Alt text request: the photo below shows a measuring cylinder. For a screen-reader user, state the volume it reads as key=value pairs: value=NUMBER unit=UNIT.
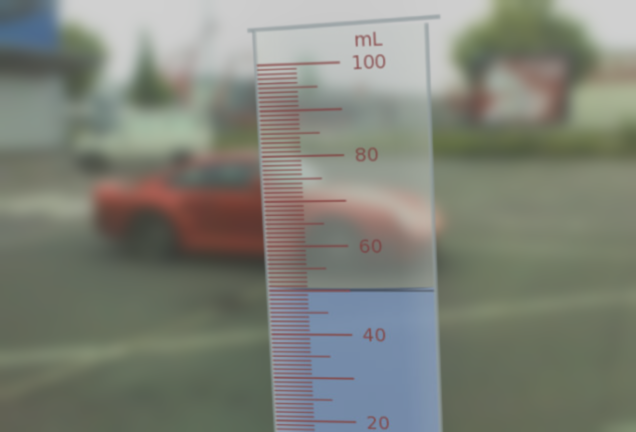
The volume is value=50 unit=mL
